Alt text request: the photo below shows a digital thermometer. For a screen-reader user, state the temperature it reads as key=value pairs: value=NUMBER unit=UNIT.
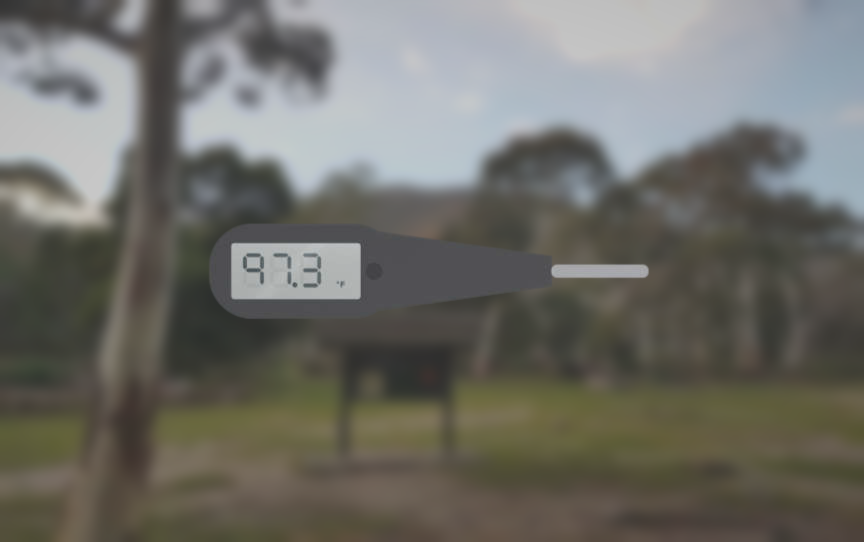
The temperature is value=97.3 unit=°F
